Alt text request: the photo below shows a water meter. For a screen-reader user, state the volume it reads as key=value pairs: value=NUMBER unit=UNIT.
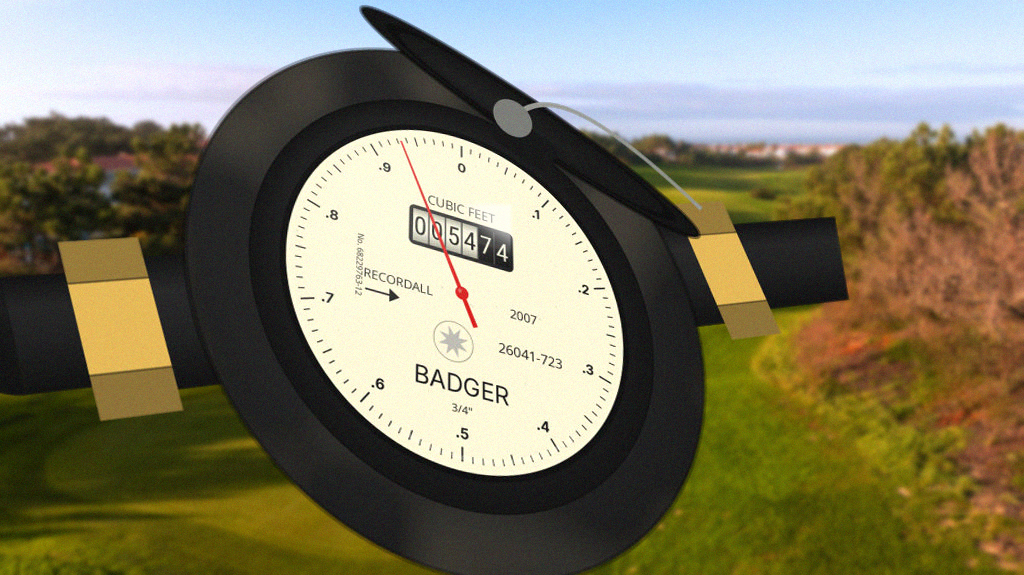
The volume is value=5473.93 unit=ft³
